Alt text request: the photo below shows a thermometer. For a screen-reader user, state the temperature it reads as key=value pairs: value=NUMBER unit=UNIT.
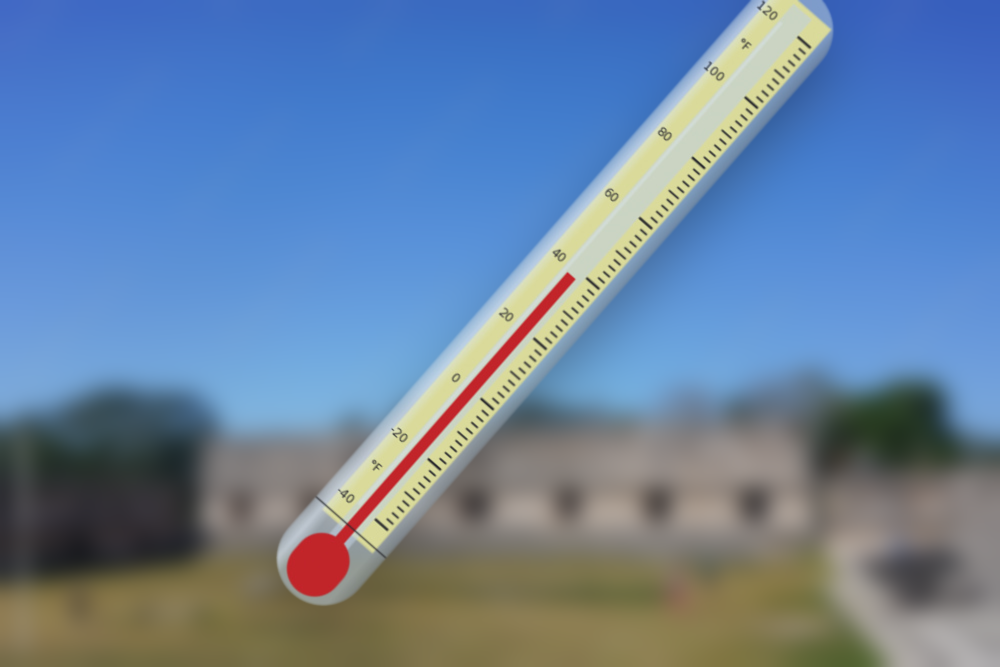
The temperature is value=38 unit=°F
